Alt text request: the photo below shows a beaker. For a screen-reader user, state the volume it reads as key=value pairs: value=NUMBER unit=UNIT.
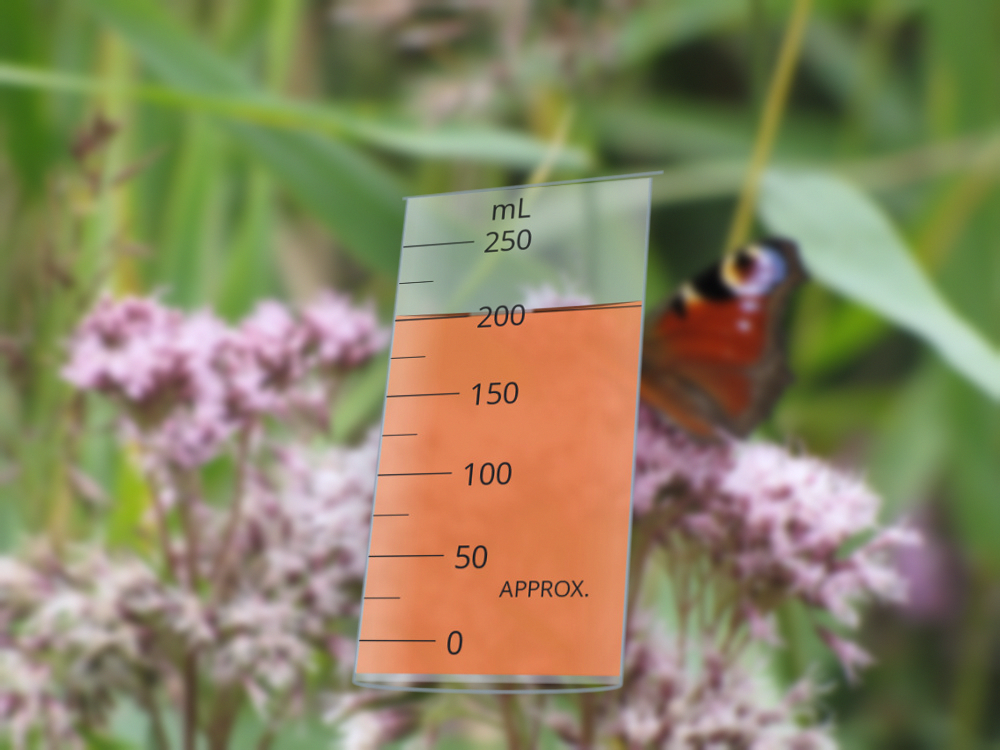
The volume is value=200 unit=mL
